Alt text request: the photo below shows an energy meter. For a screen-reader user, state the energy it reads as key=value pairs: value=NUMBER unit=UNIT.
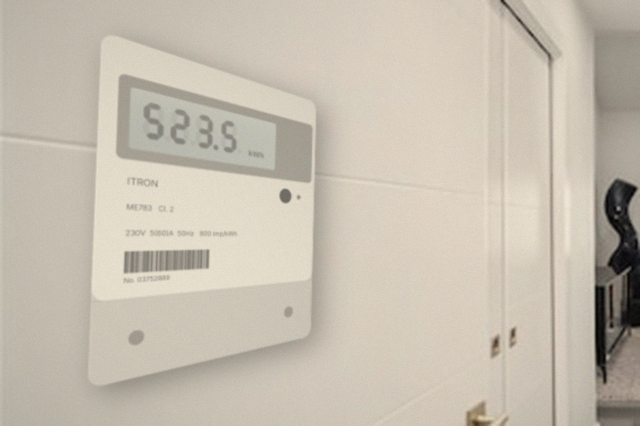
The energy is value=523.5 unit=kWh
